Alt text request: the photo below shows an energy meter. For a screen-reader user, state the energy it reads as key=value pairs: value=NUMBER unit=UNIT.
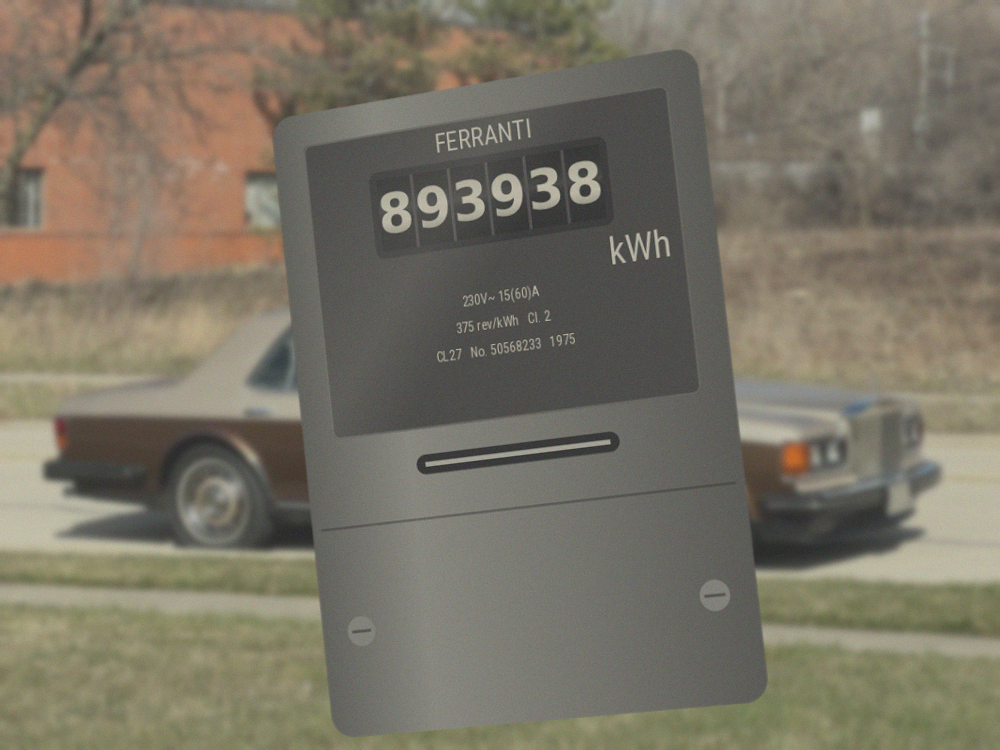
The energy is value=893938 unit=kWh
